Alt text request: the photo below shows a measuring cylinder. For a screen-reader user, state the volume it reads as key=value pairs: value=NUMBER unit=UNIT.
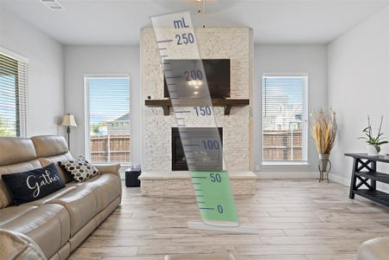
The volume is value=60 unit=mL
